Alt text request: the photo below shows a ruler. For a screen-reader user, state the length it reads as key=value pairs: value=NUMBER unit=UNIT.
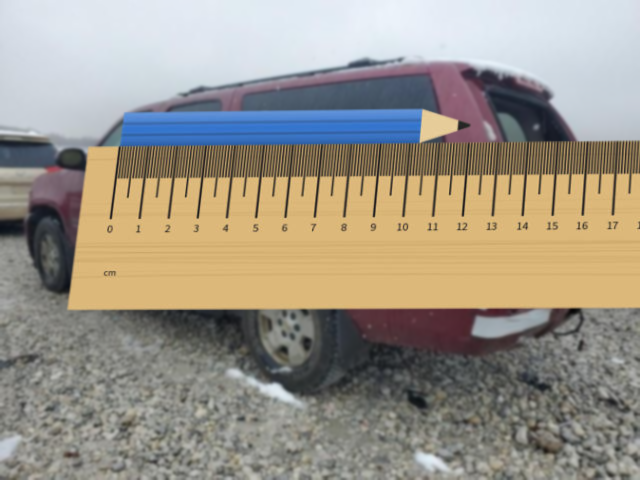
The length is value=12 unit=cm
